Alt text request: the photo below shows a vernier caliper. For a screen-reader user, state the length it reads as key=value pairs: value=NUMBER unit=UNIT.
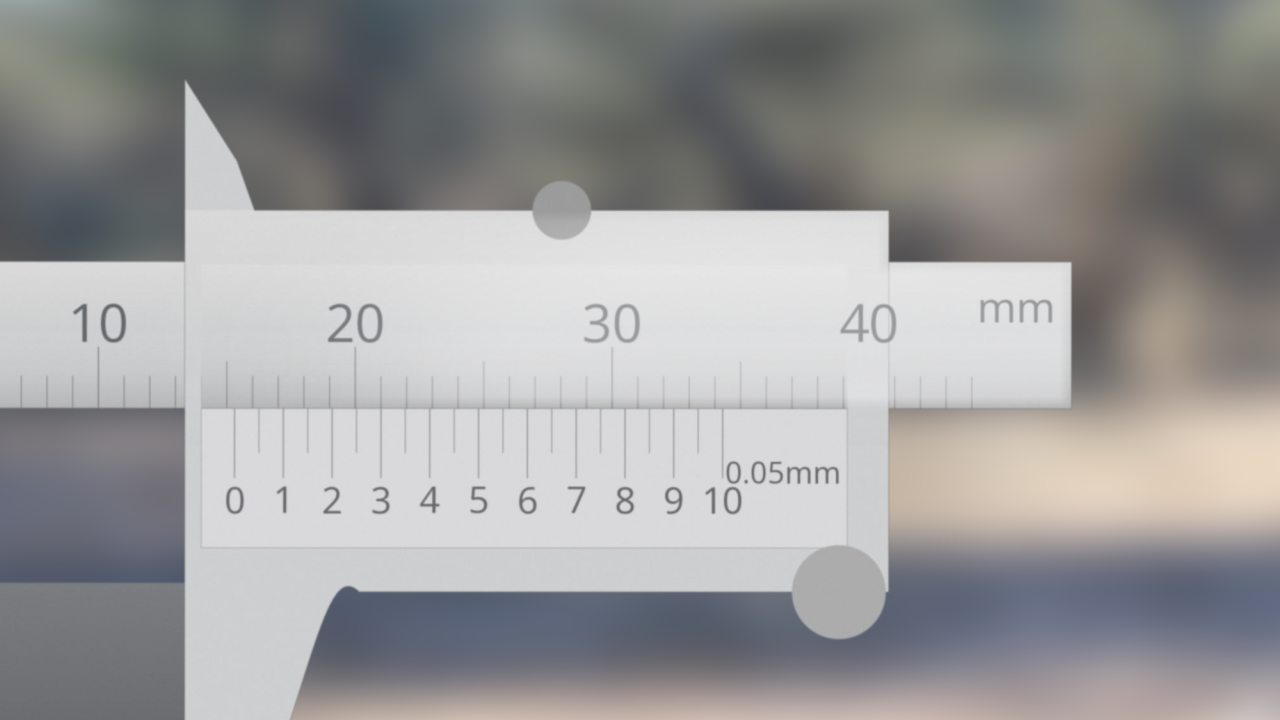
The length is value=15.3 unit=mm
